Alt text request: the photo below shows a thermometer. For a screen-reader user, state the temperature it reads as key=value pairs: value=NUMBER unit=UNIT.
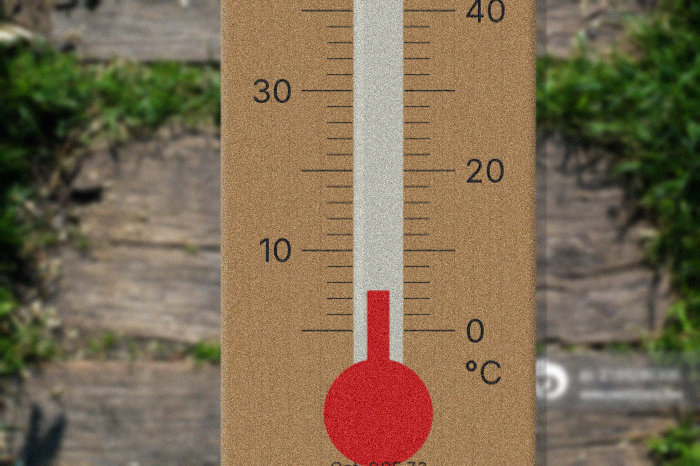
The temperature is value=5 unit=°C
